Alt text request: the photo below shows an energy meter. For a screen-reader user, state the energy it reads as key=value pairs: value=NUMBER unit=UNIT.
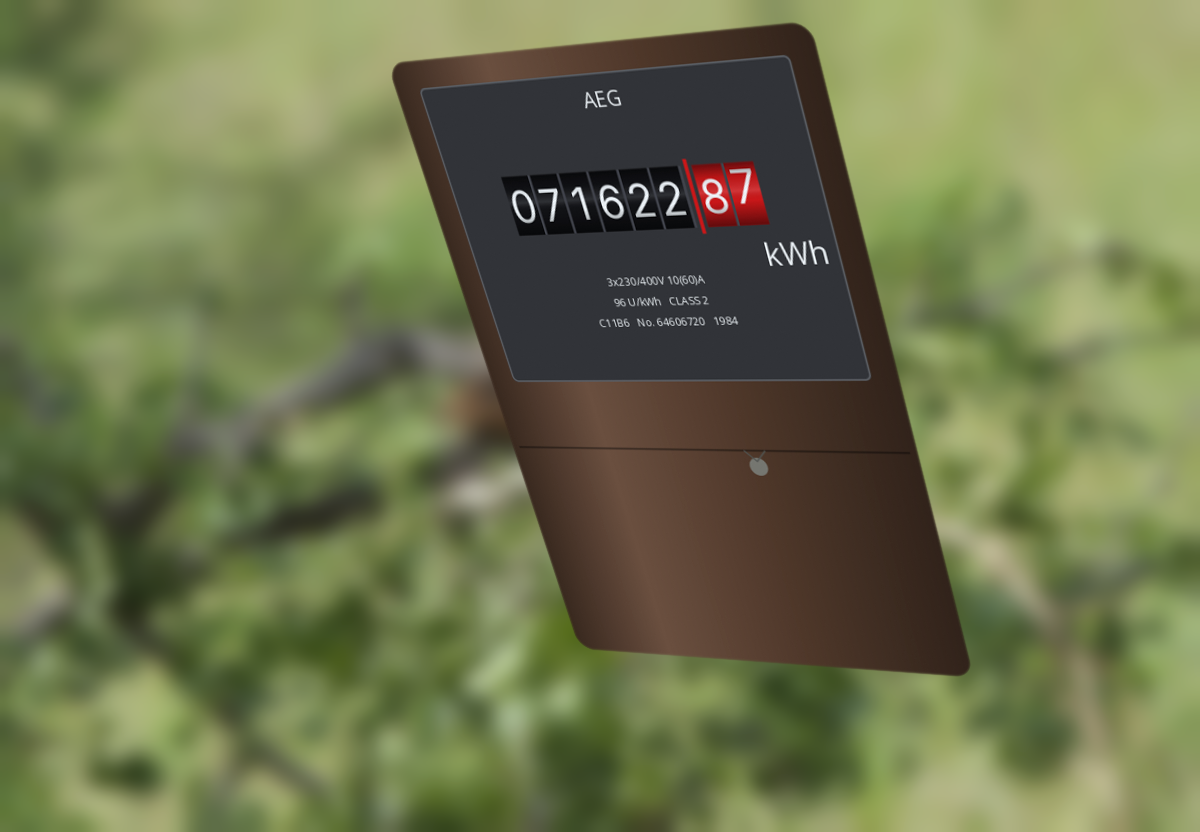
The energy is value=71622.87 unit=kWh
